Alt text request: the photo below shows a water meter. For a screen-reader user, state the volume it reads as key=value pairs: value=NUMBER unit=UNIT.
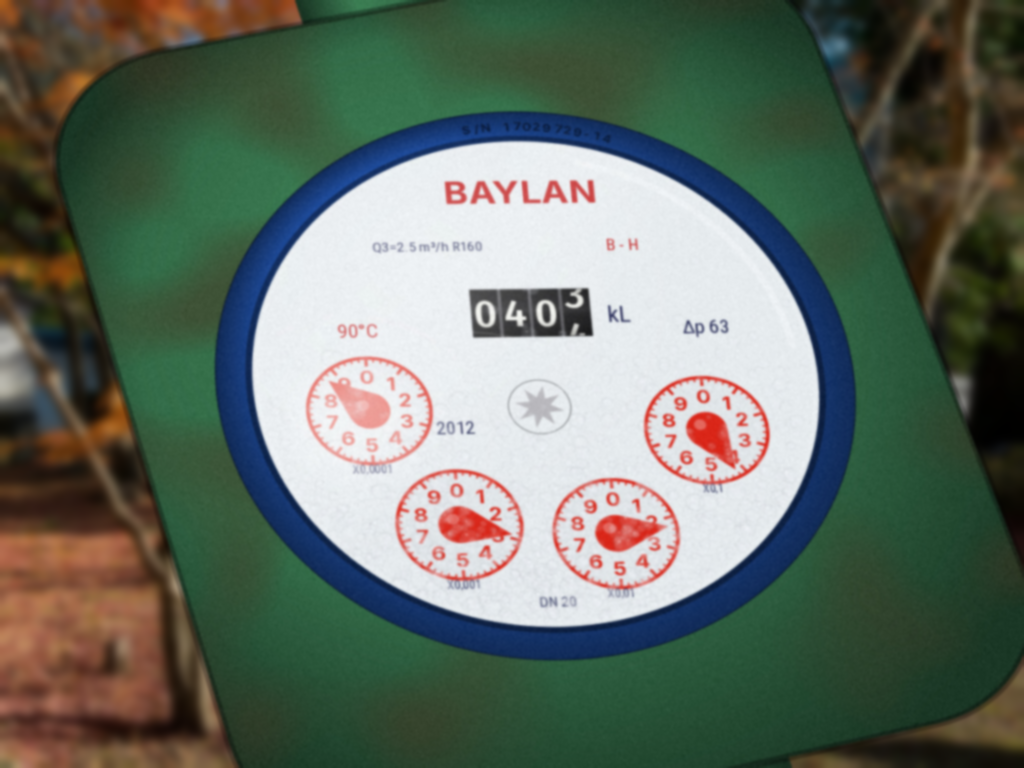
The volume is value=403.4228 unit=kL
